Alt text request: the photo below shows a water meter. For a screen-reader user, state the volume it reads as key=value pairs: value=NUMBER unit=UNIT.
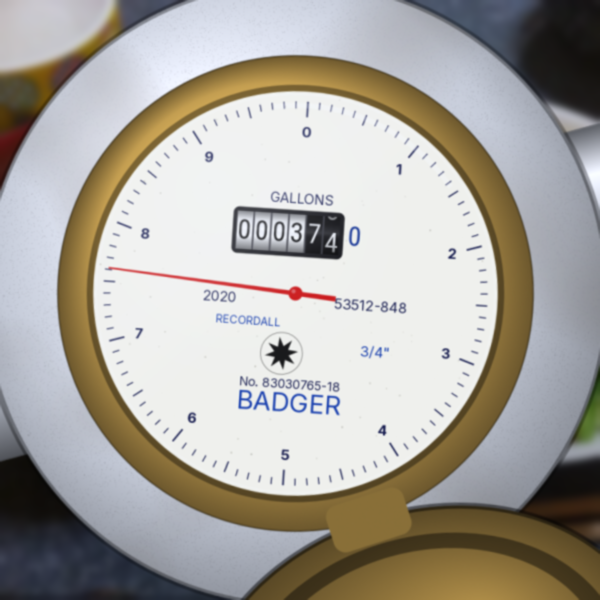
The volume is value=3737.6 unit=gal
